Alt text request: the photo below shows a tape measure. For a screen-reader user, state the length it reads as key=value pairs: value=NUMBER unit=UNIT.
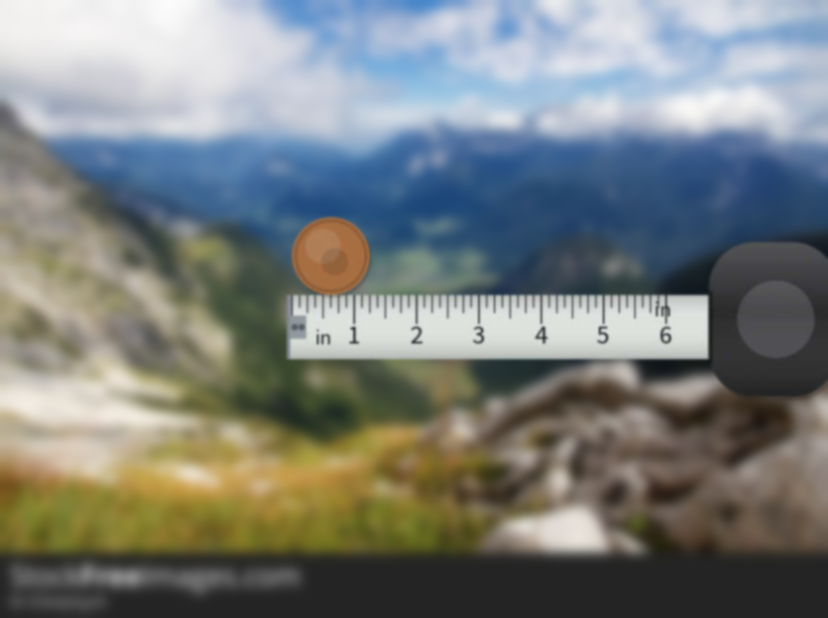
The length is value=1.25 unit=in
